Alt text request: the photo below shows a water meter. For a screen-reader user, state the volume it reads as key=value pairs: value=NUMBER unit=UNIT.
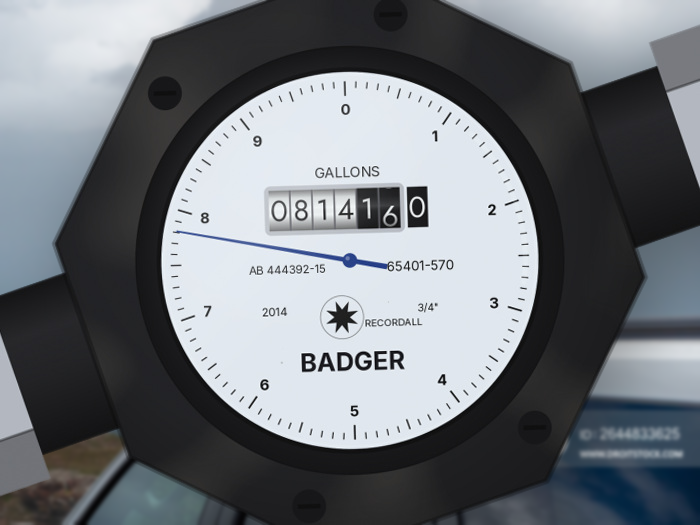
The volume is value=814157.8 unit=gal
